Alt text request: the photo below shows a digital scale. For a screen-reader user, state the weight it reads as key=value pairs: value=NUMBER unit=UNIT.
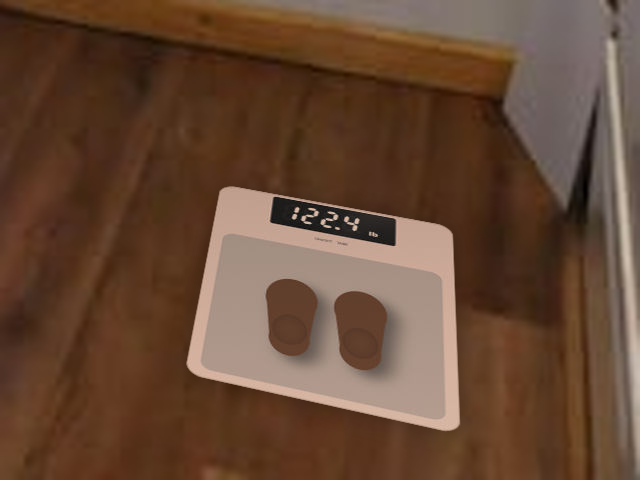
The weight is value=122.4 unit=lb
